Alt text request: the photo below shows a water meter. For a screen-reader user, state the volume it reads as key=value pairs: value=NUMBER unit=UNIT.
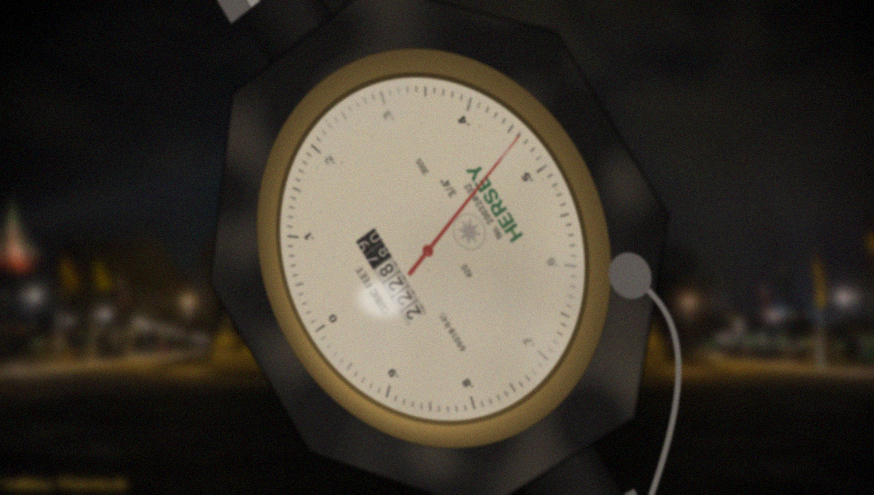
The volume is value=222879.46 unit=ft³
